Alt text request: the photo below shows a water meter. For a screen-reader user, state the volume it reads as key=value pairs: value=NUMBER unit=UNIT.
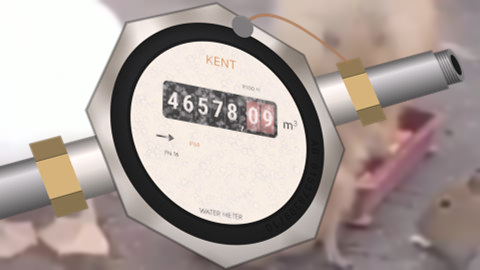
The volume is value=46578.09 unit=m³
